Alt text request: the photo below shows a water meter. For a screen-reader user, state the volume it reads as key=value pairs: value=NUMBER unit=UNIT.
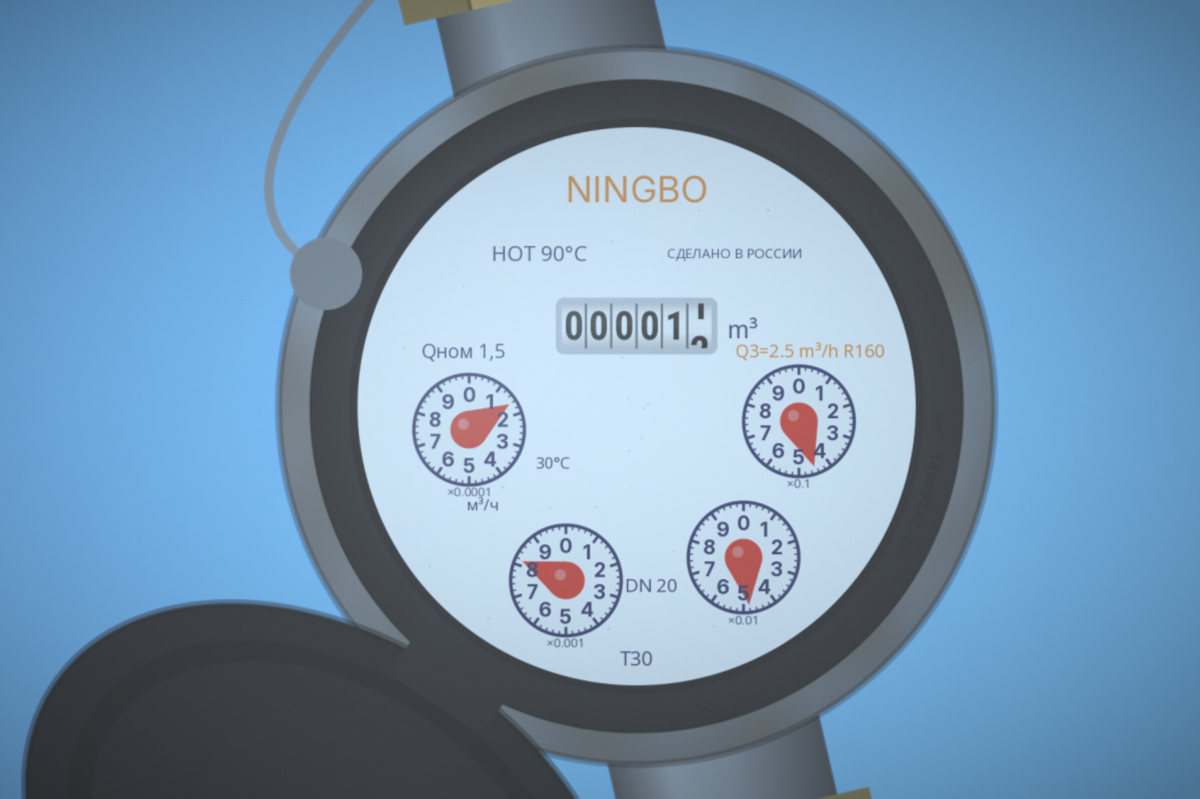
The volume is value=11.4481 unit=m³
